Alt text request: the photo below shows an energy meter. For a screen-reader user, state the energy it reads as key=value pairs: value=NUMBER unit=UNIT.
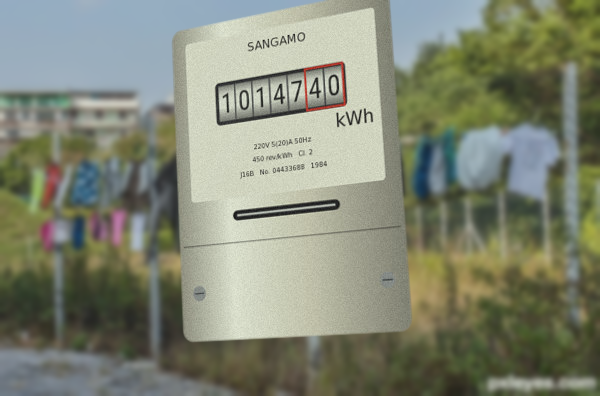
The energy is value=10147.40 unit=kWh
